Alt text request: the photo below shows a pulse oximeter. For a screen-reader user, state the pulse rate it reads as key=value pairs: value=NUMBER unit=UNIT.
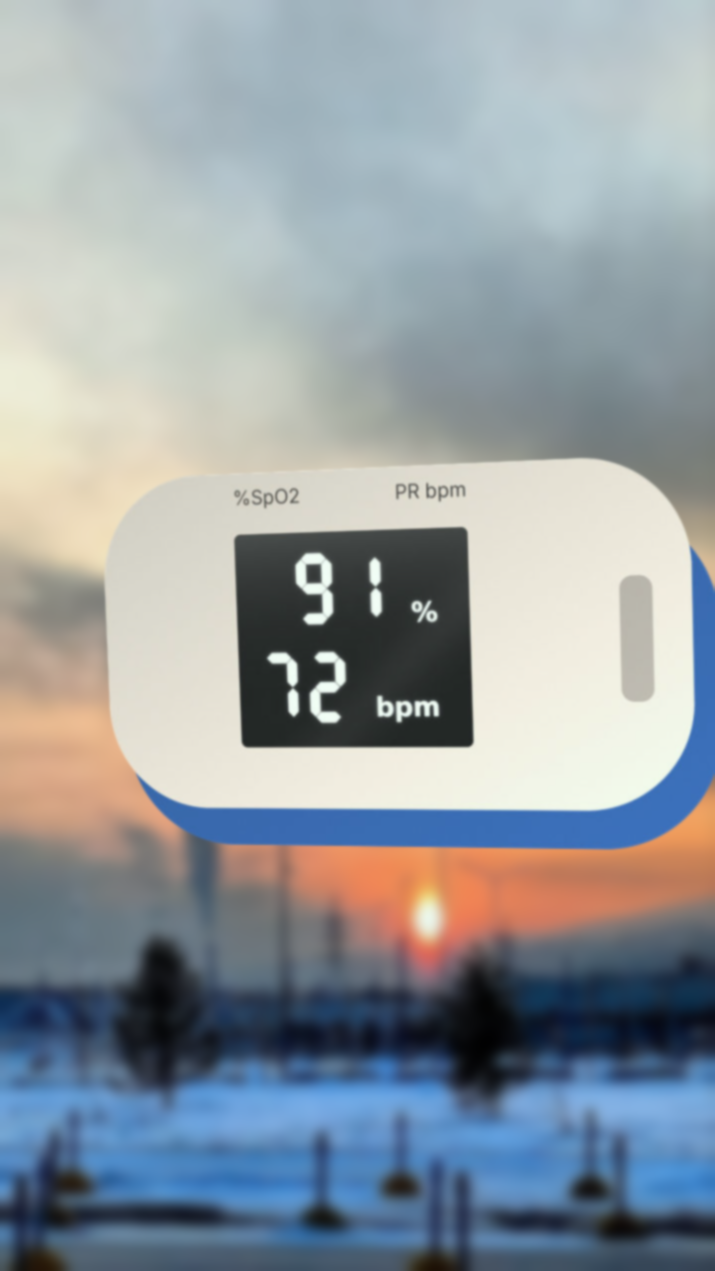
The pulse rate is value=72 unit=bpm
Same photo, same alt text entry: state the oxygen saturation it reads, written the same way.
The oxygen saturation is value=91 unit=%
